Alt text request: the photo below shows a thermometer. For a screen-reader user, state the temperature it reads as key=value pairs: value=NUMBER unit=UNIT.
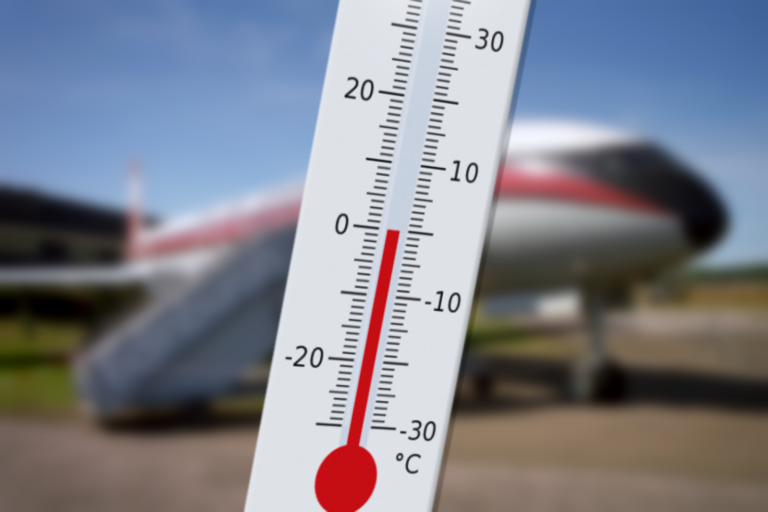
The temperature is value=0 unit=°C
